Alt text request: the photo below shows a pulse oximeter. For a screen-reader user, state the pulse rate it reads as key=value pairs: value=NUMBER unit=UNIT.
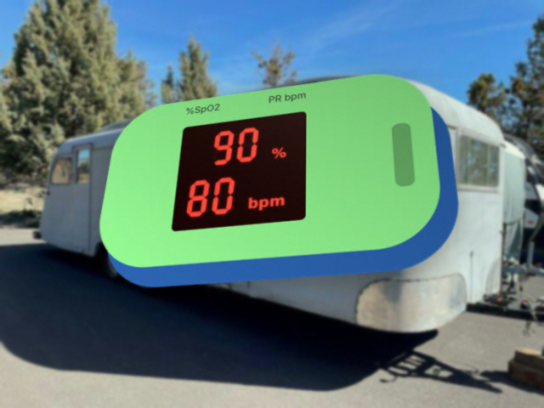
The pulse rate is value=80 unit=bpm
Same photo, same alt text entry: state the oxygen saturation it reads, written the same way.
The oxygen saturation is value=90 unit=%
